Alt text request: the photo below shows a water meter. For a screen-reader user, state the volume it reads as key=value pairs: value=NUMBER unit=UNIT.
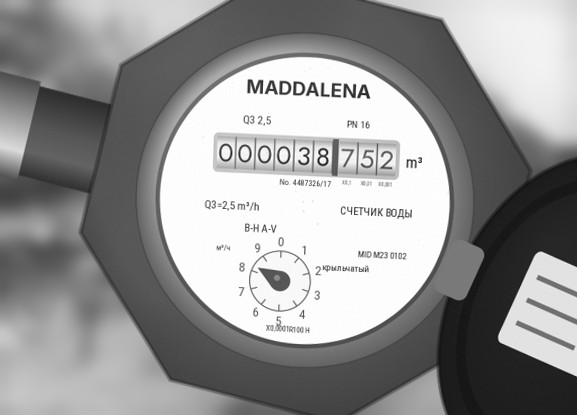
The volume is value=38.7528 unit=m³
